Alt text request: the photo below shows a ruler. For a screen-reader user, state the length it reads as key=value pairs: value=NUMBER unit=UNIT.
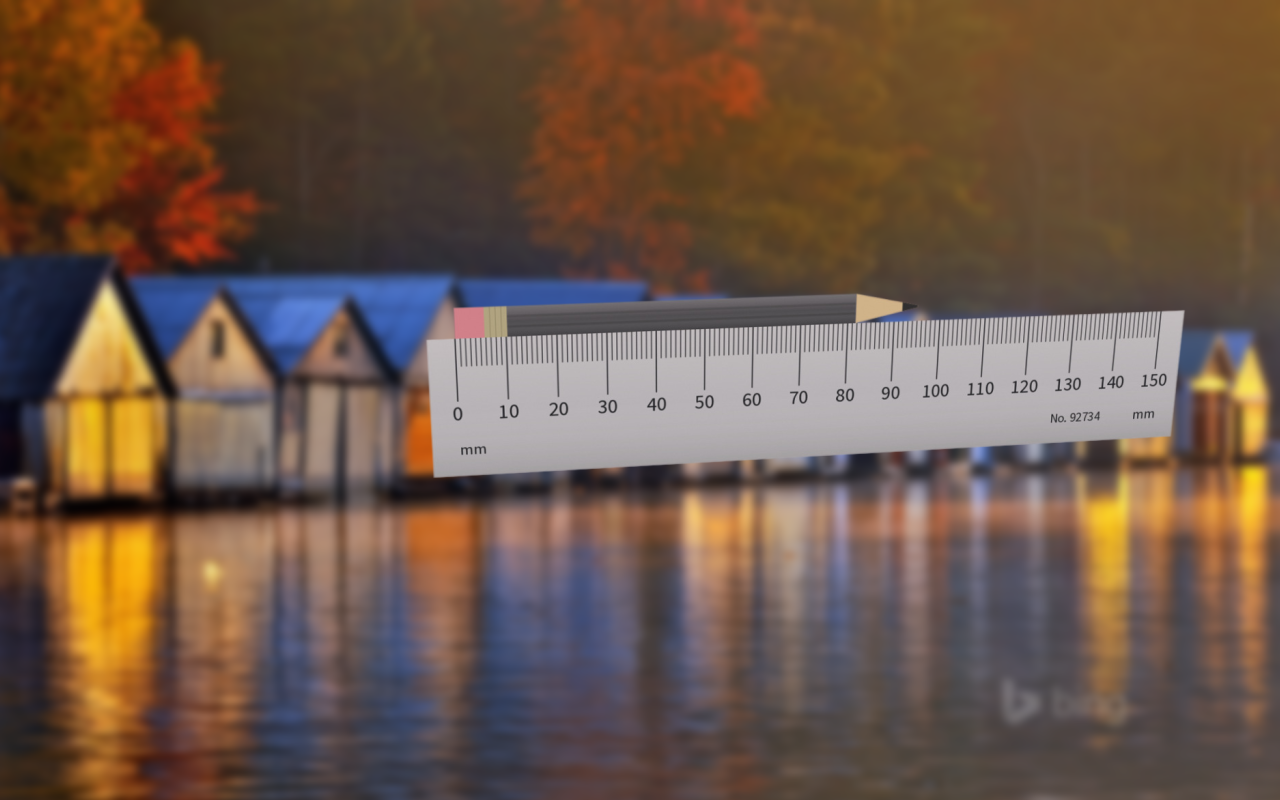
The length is value=95 unit=mm
